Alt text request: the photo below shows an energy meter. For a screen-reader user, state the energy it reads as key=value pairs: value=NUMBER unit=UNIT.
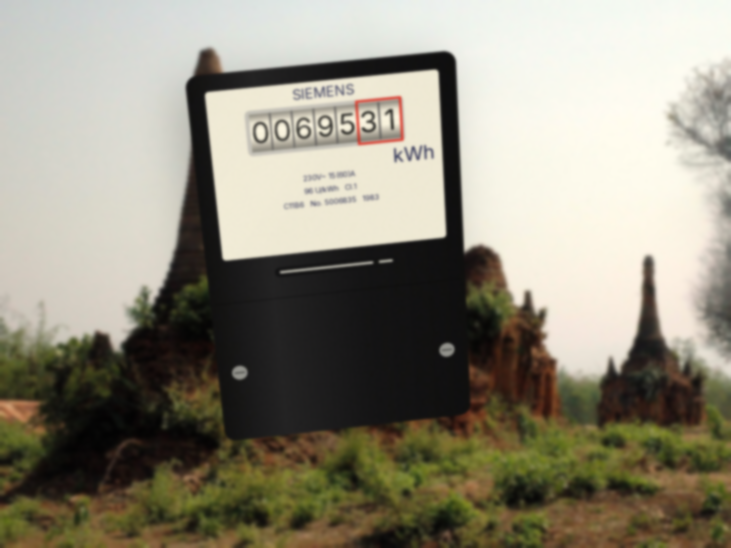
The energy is value=695.31 unit=kWh
